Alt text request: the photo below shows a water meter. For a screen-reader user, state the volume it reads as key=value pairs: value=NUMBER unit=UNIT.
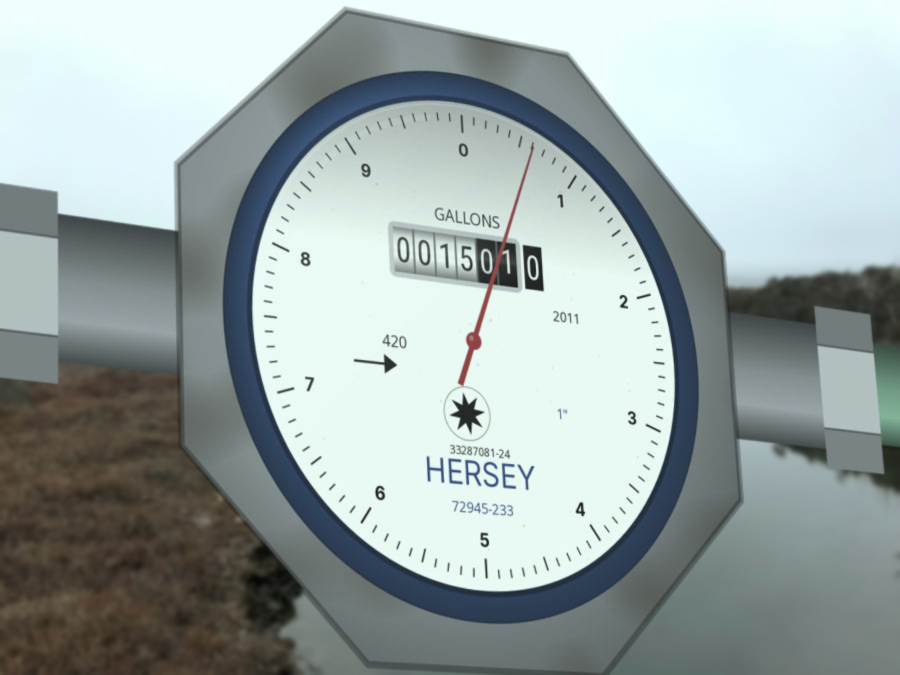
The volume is value=15010.6 unit=gal
